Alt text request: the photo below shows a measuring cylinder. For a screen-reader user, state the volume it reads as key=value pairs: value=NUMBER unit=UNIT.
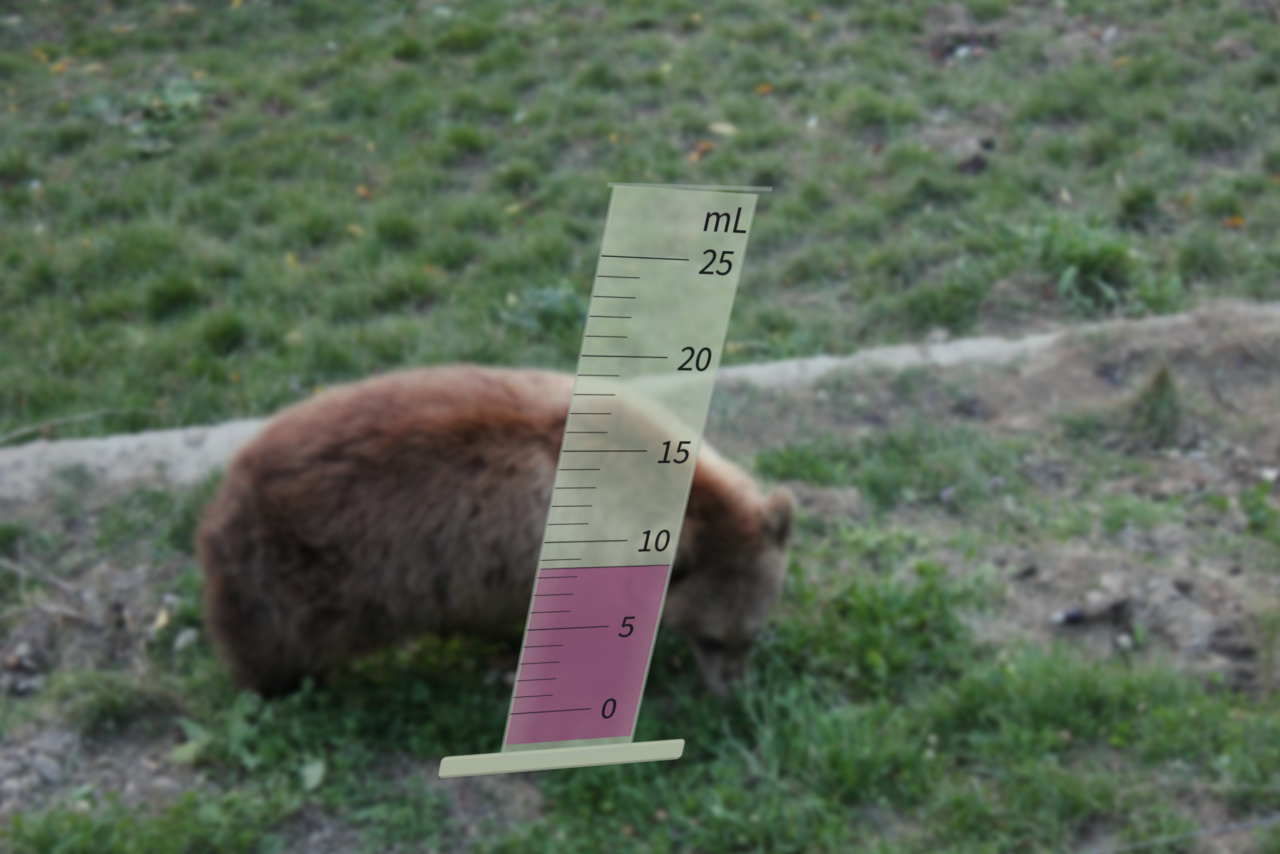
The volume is value=8.5 unit=mL
